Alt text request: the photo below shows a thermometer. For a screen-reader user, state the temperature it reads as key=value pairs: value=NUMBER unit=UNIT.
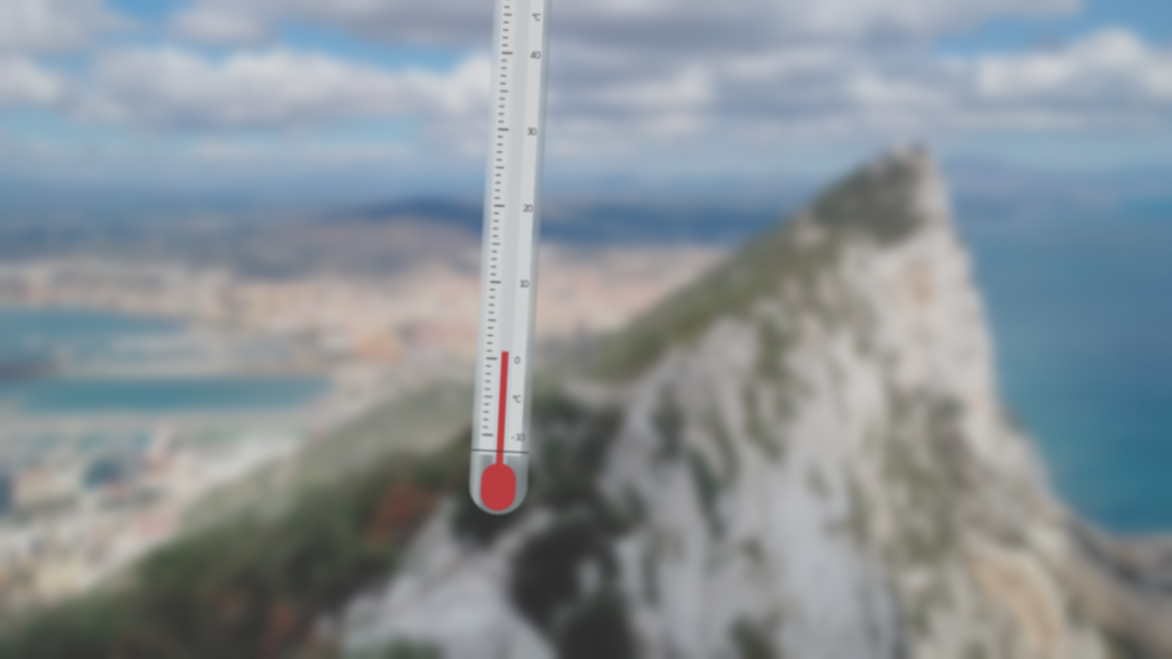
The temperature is value=1 unit=°C
